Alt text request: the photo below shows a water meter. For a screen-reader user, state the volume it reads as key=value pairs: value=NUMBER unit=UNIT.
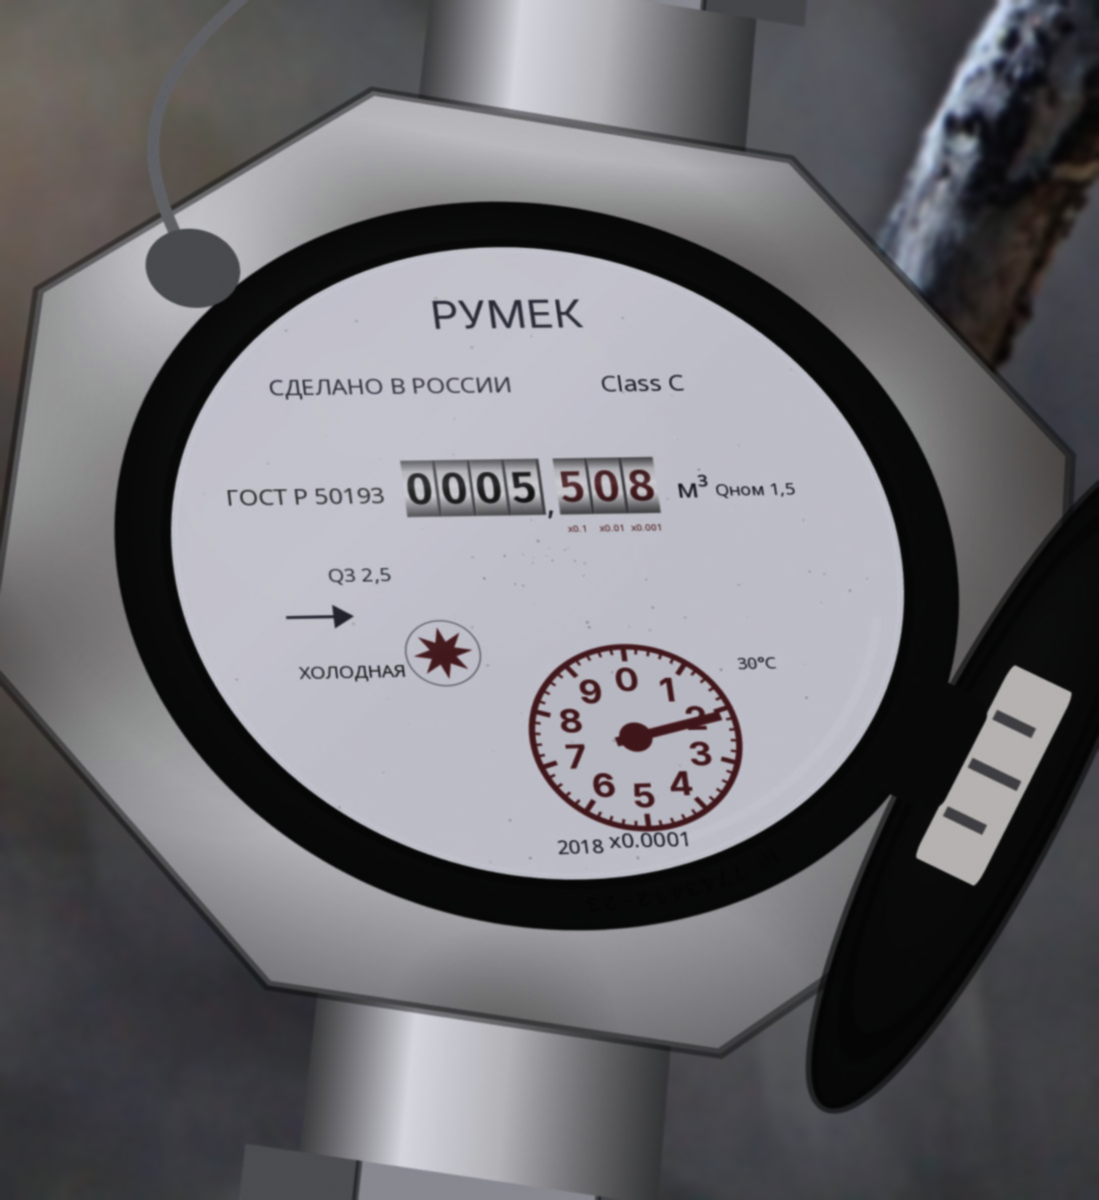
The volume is value=5.5082 unit=m³
